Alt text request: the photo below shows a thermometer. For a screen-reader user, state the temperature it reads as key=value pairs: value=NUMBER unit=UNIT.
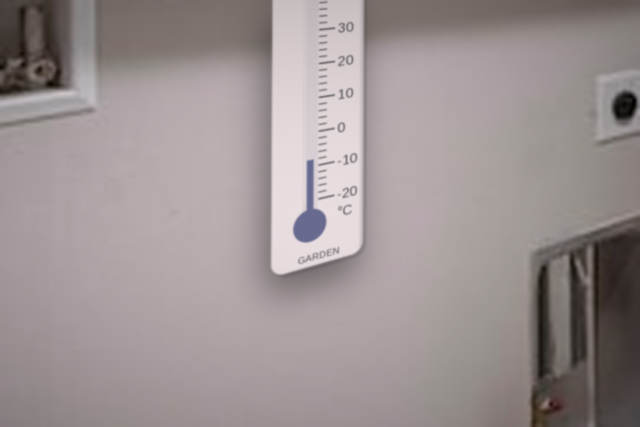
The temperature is value=-8 unit=°C
